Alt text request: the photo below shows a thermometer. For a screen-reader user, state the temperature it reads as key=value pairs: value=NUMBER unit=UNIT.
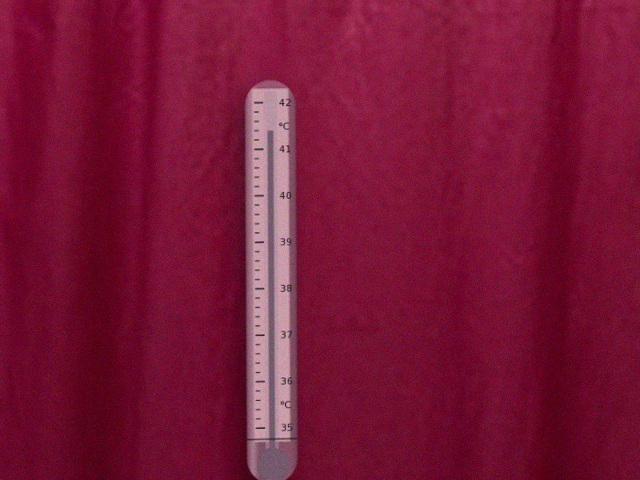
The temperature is value=41.4 unit=°C
